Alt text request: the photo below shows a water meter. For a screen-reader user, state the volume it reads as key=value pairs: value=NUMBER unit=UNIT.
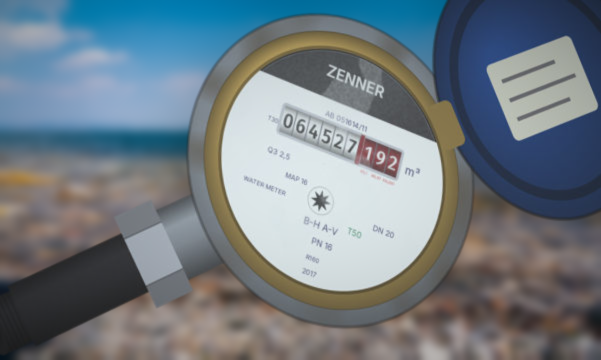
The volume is value=64527.192 unit=m³
